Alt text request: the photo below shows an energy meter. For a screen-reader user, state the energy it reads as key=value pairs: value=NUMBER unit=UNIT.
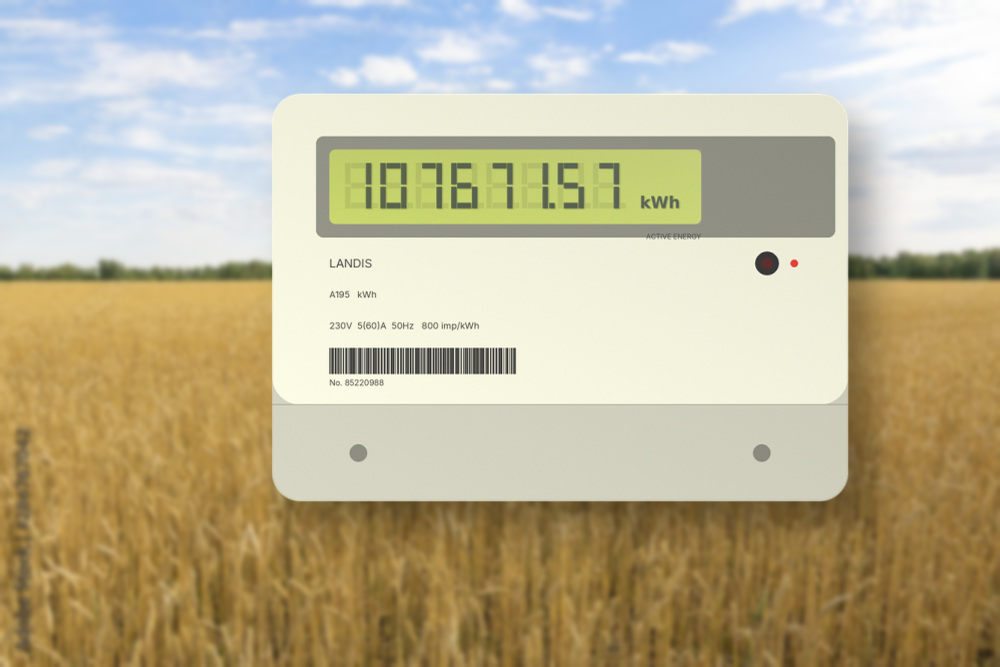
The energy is value=107671.57 unit=kWh
